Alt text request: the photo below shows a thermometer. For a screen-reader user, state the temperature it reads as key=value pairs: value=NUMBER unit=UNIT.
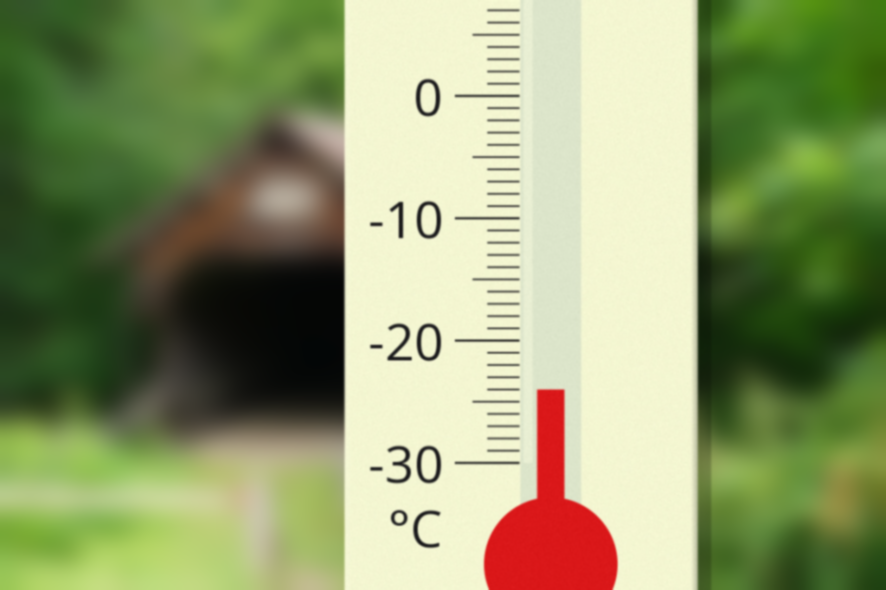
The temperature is value=-24 unit=°C
